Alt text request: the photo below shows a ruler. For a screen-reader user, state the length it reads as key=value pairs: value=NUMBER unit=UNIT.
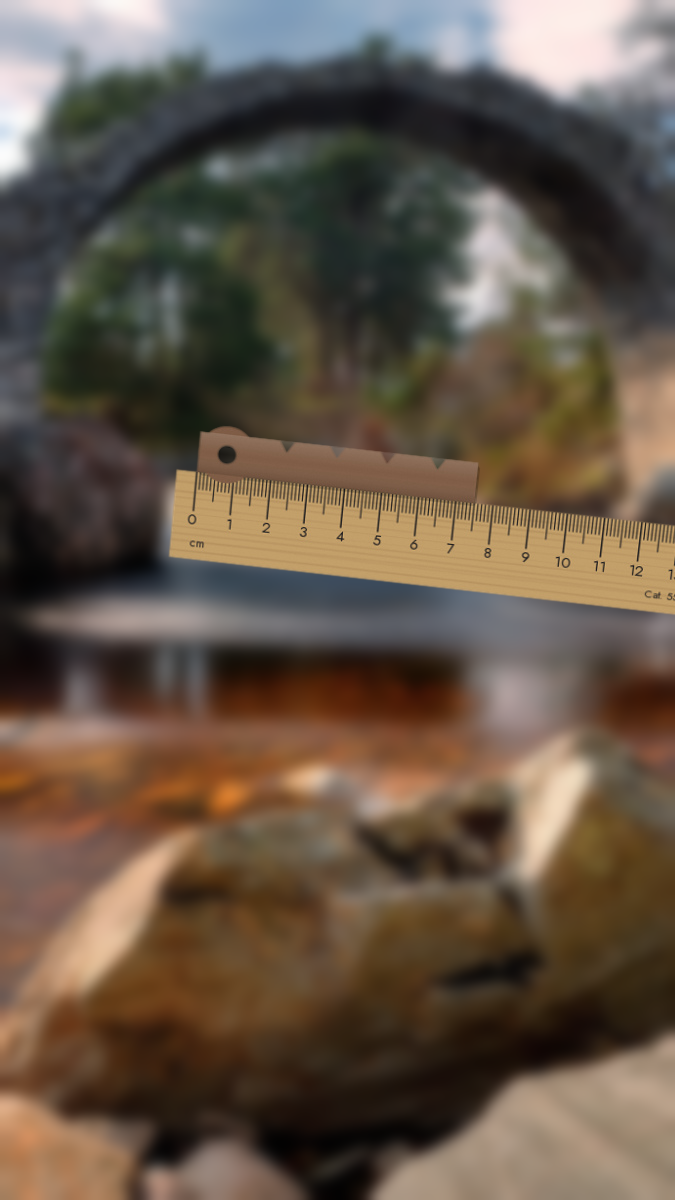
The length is value=7.5 unit=cm
